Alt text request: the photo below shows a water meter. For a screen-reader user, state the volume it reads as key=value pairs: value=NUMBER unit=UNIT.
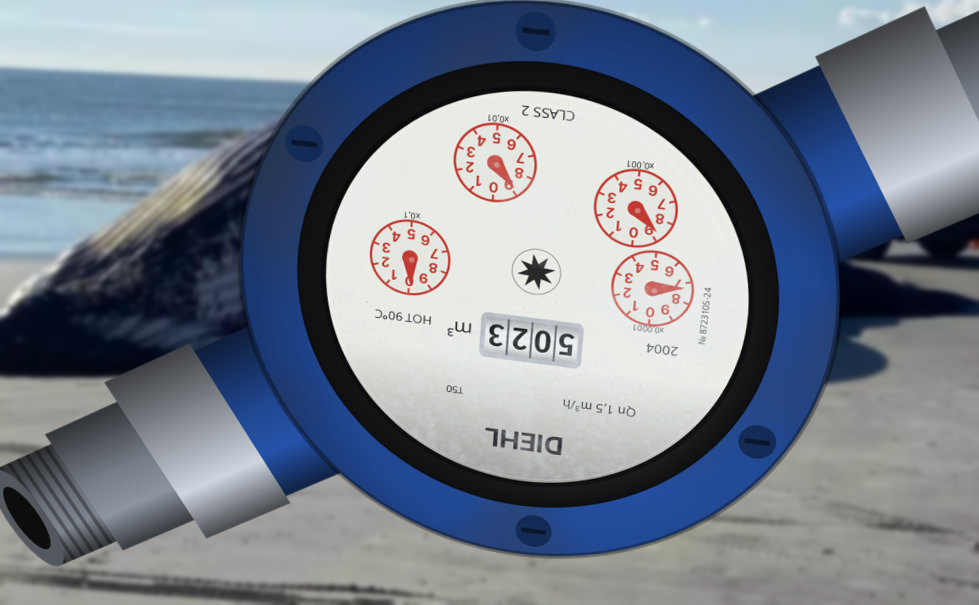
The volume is value=5022.9887 unit=m³
